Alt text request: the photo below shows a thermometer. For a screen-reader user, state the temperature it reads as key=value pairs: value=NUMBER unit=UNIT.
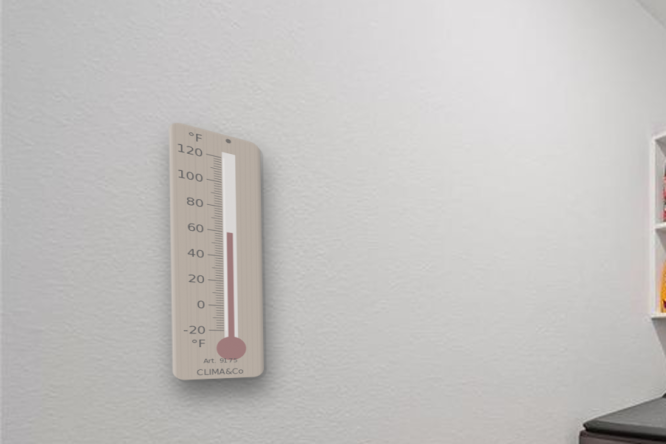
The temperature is value=60 unit=°F
